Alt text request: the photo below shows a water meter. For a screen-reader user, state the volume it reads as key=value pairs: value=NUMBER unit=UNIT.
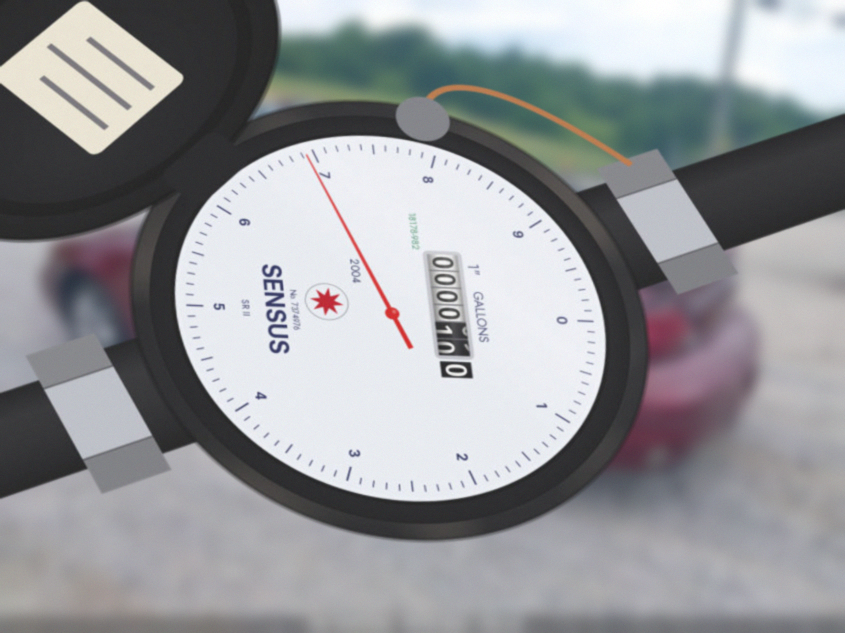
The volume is value=96.9 unit=gal
